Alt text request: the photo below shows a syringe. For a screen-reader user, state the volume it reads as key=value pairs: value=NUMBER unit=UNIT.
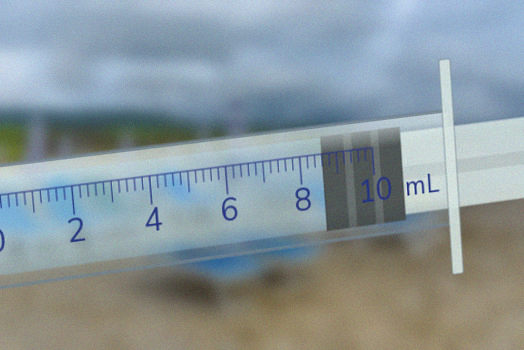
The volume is value=8.6 unit=mL
